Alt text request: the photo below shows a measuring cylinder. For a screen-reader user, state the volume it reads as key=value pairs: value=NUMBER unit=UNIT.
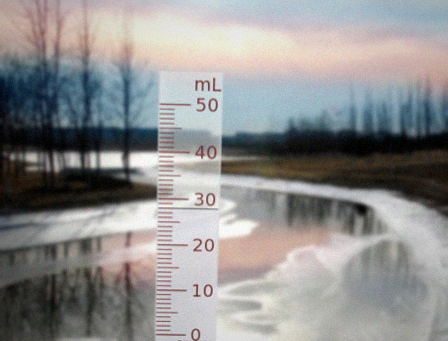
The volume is value=28 unit=mL
